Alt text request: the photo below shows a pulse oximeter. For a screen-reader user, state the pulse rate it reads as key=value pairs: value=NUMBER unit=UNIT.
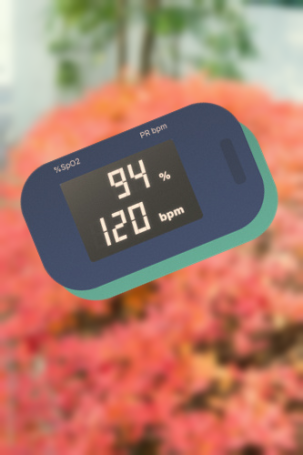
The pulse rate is value=120 unit=bpm
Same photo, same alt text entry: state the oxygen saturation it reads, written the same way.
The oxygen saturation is value=94 unit=%
